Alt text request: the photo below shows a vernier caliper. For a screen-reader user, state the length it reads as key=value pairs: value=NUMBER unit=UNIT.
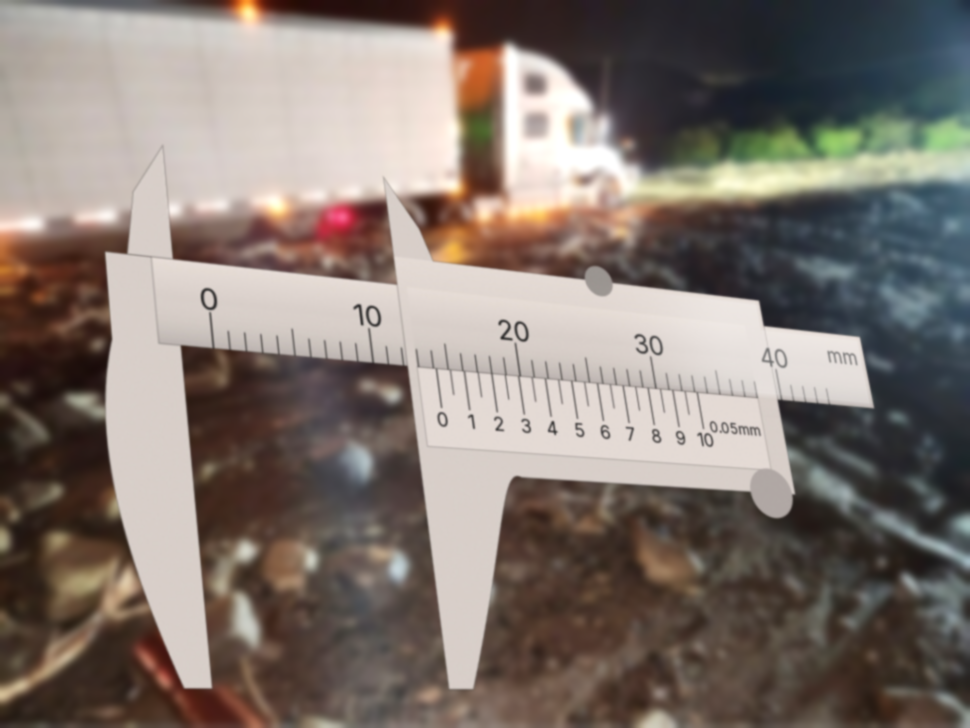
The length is value=14.2 unit=mm
